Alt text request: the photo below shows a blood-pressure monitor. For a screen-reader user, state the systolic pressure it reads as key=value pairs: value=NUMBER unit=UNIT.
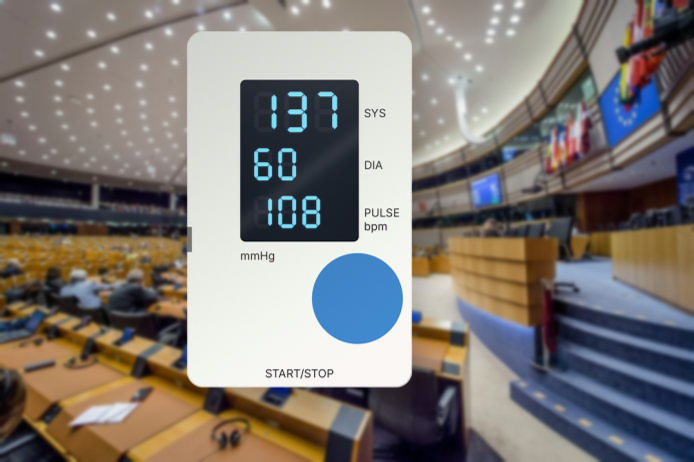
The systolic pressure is value=137 unit=mmHg
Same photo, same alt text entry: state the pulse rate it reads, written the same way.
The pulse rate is value=108 unit=bpm
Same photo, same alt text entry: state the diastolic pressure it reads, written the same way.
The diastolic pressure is value=60 unit=mmHg
